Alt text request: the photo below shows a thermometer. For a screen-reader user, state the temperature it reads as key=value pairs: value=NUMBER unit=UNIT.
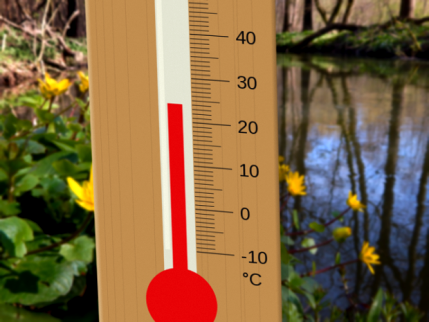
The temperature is value=24 unit=°C
